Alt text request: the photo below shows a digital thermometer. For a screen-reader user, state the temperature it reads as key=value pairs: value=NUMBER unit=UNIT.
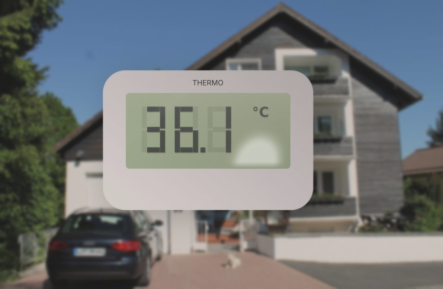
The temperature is value=36.1 unit=°C
